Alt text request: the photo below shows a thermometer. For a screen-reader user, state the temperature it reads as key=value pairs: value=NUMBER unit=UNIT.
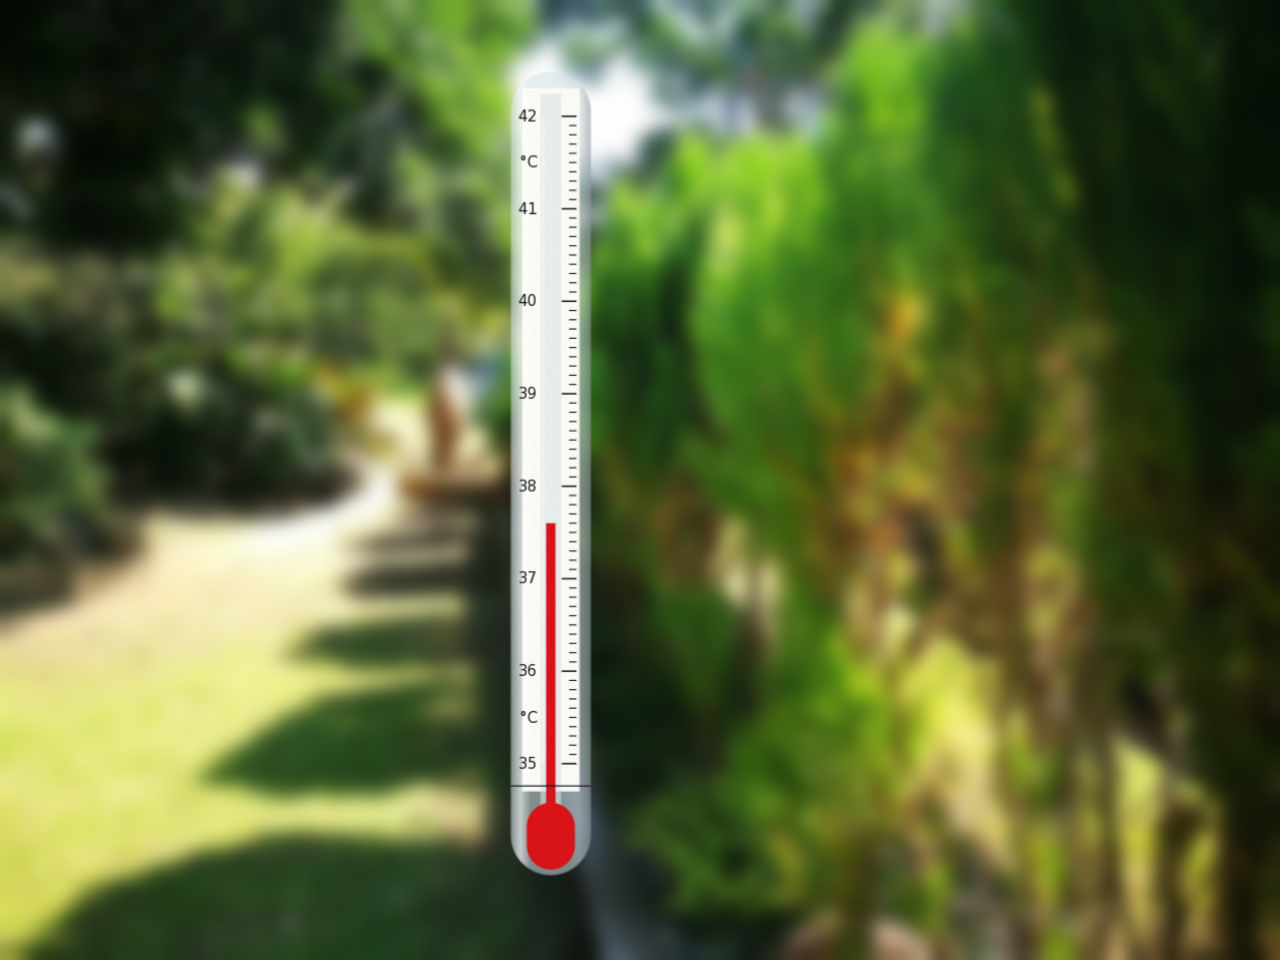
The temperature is value=37.6 unit=°C
